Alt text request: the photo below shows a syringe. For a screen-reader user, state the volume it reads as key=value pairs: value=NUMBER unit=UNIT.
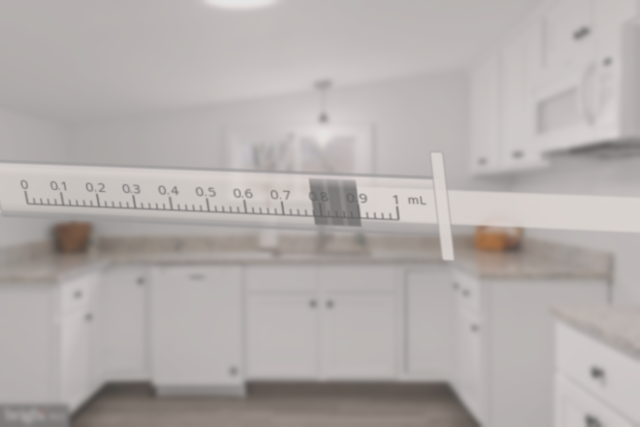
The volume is value=0.78 unit=mL
